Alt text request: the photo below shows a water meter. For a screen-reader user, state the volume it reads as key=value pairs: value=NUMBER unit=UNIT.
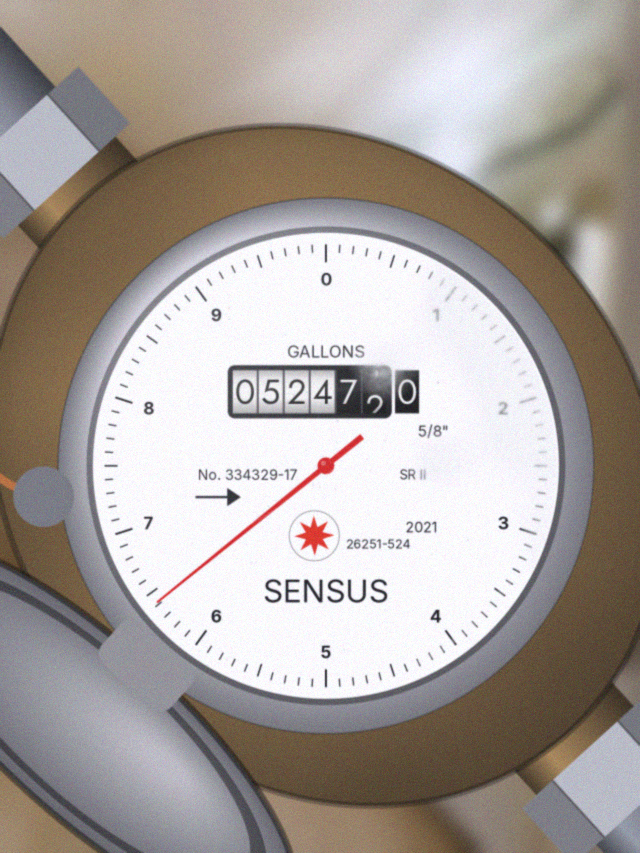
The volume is value=524716.4 unit=gal
